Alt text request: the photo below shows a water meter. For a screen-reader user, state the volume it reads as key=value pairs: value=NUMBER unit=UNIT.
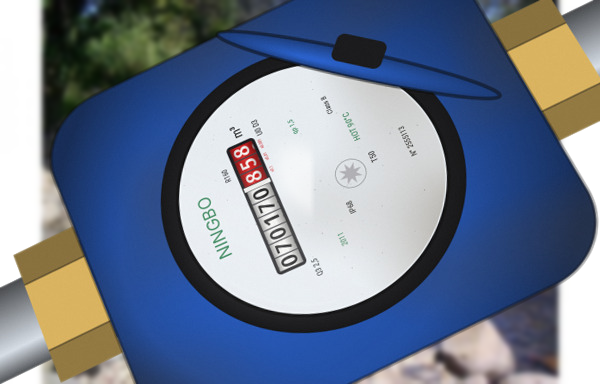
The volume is value=70170.858 unit=m³
